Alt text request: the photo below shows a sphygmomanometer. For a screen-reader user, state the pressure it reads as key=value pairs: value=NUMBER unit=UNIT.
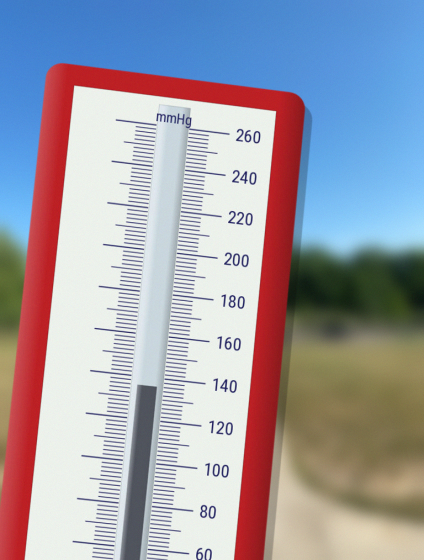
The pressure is value=136 unit=mmHg
